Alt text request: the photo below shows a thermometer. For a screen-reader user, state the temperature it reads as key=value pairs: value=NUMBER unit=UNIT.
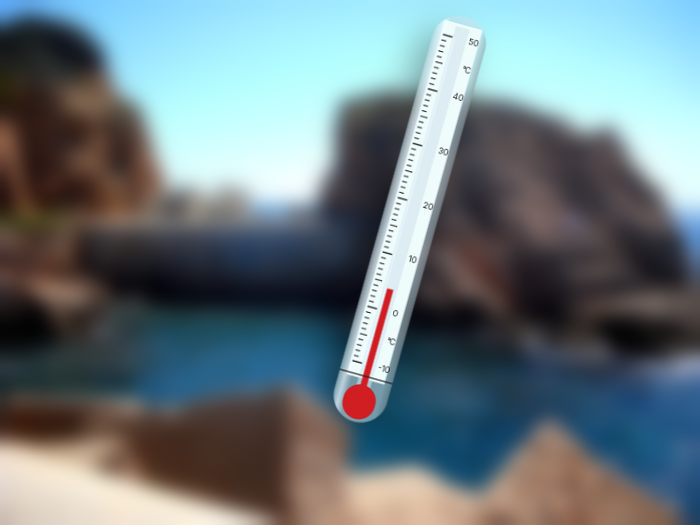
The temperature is value=4 unit=°C
